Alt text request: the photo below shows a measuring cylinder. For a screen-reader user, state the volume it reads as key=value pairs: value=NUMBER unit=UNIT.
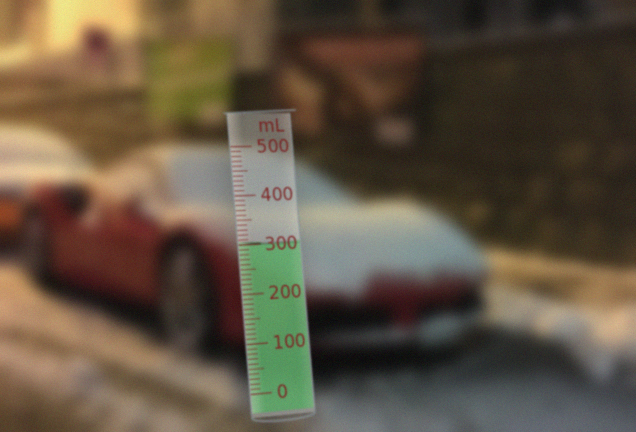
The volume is value=300 unit=mL
